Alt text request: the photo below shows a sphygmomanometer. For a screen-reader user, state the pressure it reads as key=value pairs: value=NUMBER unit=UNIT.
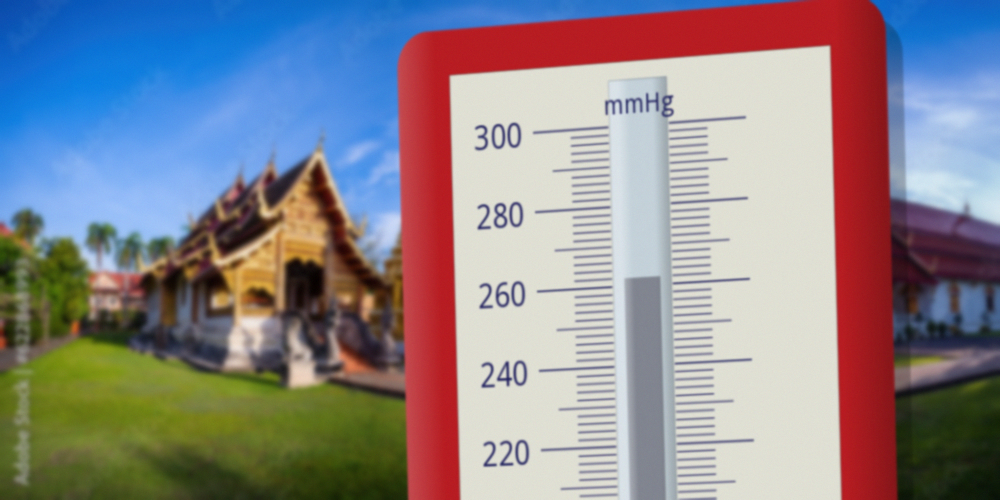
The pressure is value=262 unit=mmHg
